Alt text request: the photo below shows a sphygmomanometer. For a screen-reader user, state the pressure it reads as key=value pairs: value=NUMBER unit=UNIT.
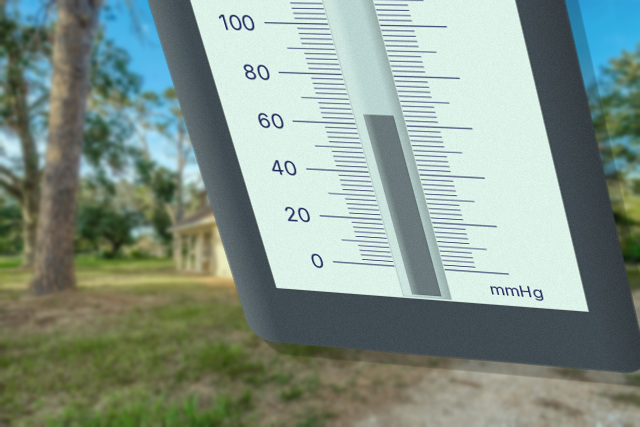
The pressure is value=64 unit=mmHg
